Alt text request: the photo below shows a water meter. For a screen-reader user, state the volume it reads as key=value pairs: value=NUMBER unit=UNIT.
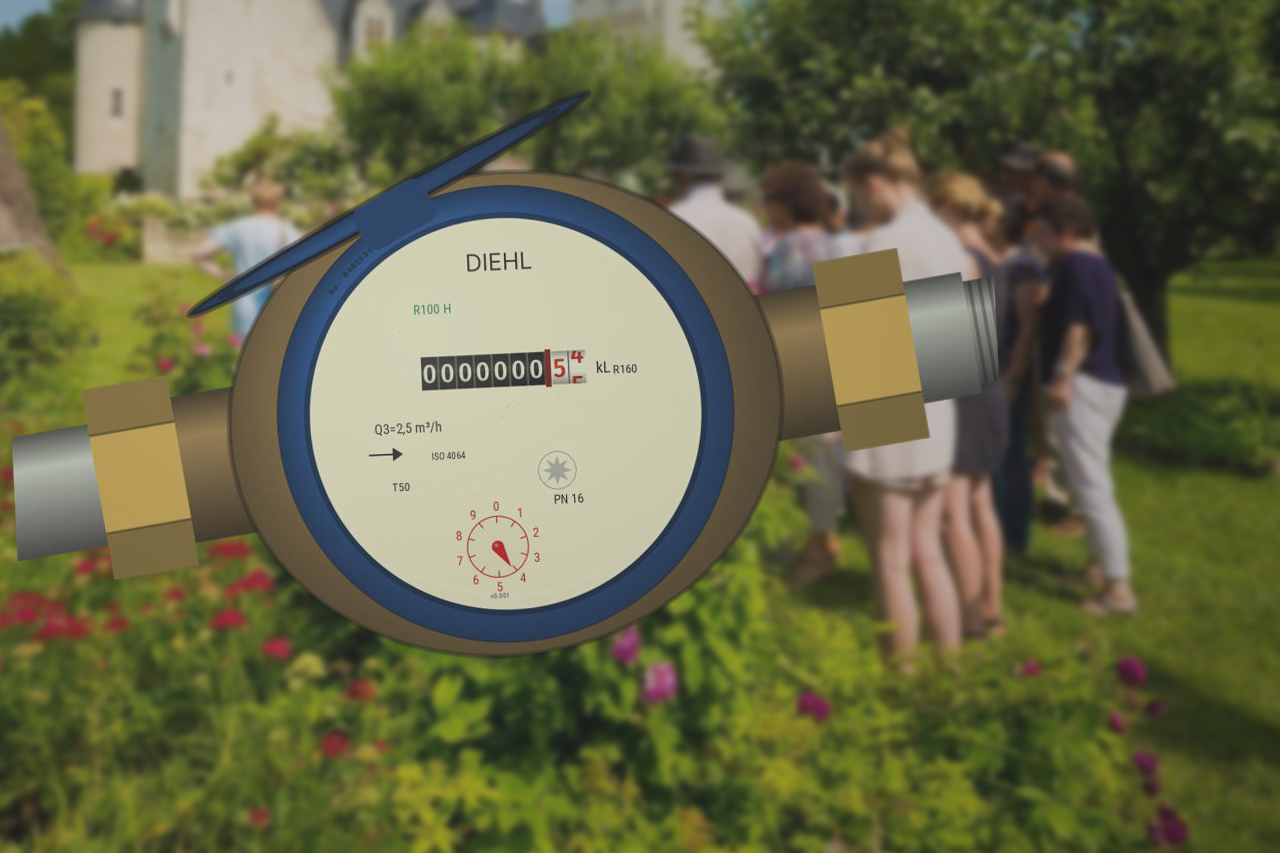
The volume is value=0.544 unit=kL
